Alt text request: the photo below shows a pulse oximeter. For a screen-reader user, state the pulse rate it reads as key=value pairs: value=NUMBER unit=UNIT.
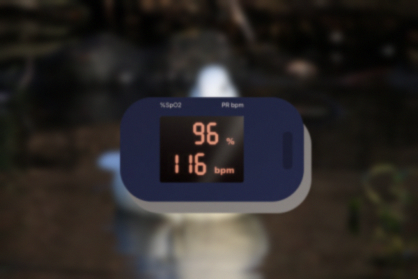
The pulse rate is value=116 unit=bpm
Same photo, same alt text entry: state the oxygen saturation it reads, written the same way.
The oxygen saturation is value=96 unit=%
